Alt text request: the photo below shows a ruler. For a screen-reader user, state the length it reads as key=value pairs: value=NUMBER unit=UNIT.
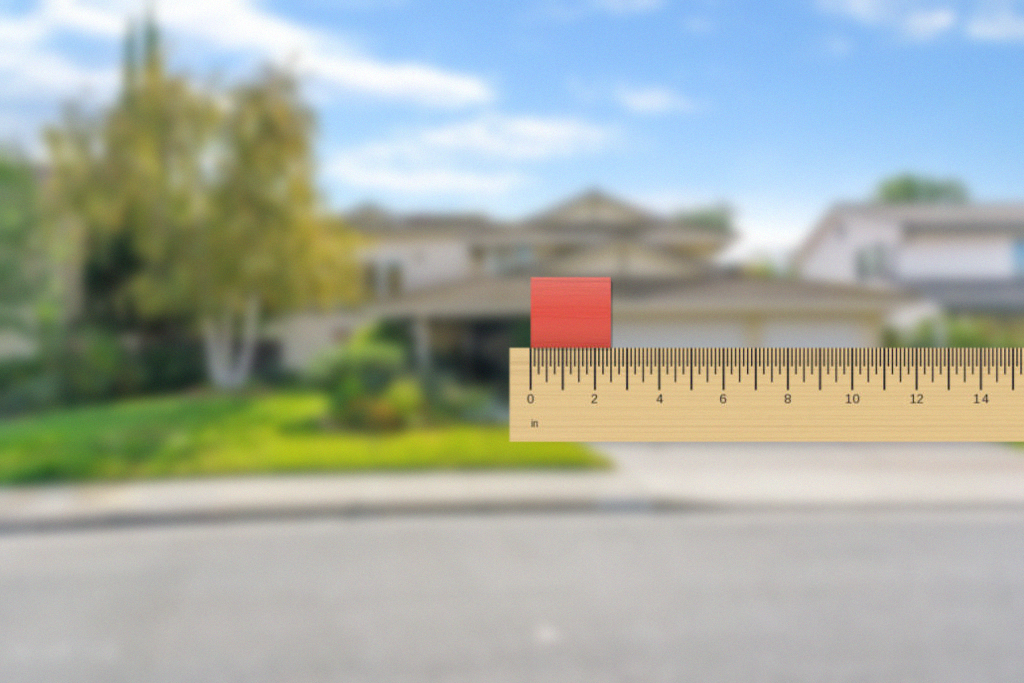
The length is value=2.5 unit=in
